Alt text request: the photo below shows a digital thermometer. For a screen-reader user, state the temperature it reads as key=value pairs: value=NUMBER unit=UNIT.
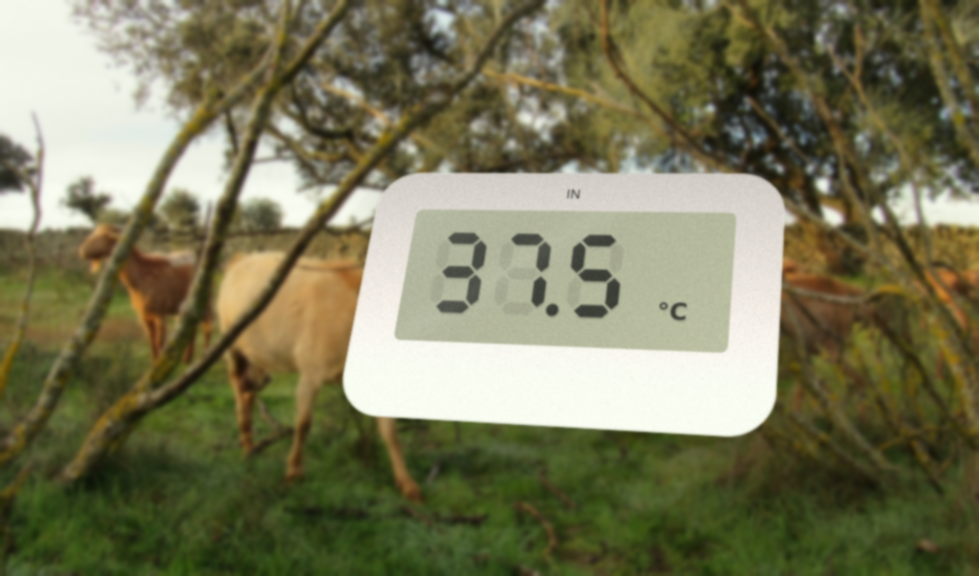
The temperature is value=37.5 unit=°C
